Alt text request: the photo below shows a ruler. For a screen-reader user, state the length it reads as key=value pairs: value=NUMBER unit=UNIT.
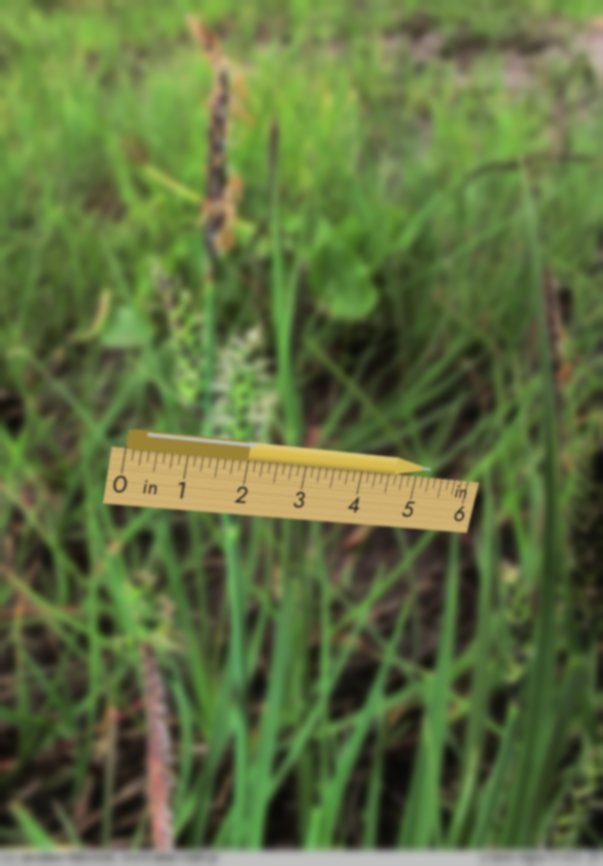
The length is value=5.25 unit=in
